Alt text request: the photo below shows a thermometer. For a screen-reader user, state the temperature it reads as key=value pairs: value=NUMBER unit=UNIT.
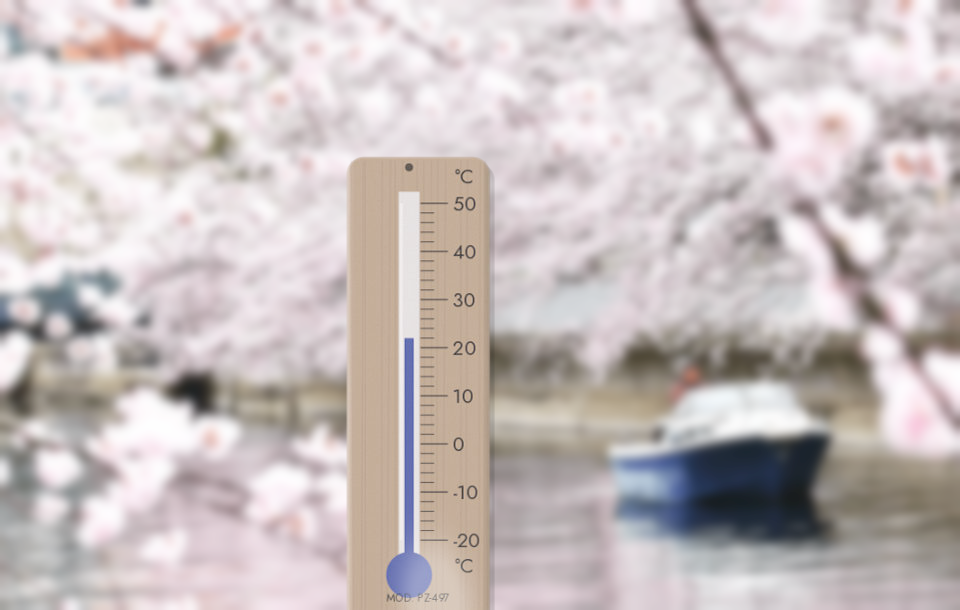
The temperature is value=22 unit=°C
